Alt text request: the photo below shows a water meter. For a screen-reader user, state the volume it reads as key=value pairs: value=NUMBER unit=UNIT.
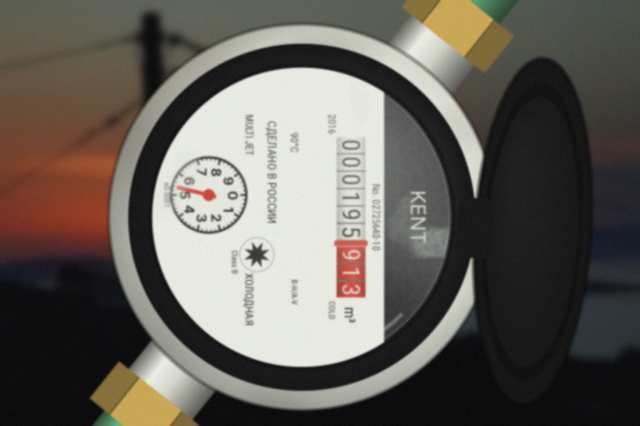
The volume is value=195.9135 unit=m³
